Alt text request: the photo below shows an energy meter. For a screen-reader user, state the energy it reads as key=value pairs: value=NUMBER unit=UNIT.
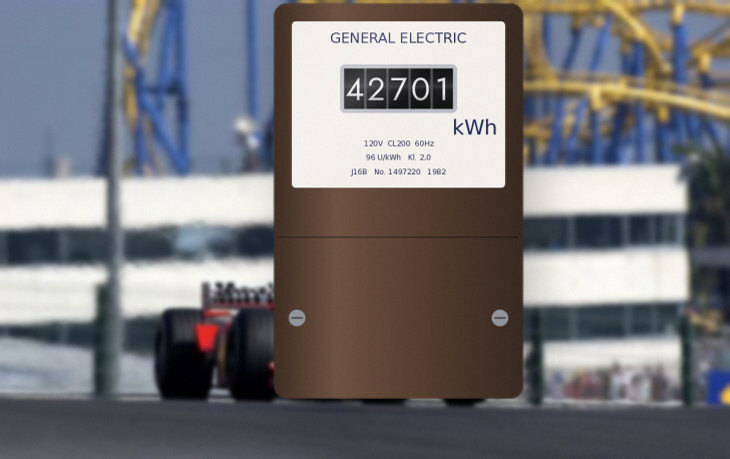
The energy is value=42701 unit=kWh
